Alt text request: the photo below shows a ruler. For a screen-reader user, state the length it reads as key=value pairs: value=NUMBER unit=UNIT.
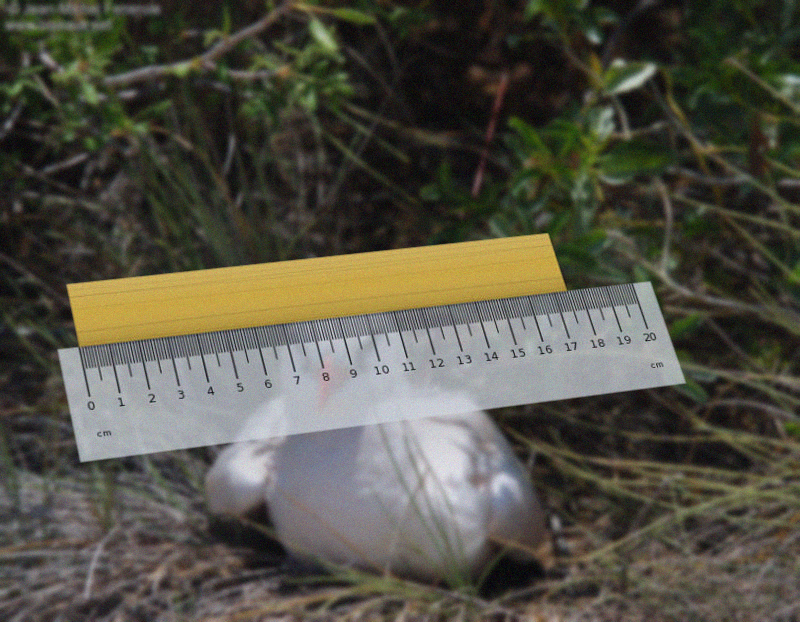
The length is value=17.5 unit=cm
